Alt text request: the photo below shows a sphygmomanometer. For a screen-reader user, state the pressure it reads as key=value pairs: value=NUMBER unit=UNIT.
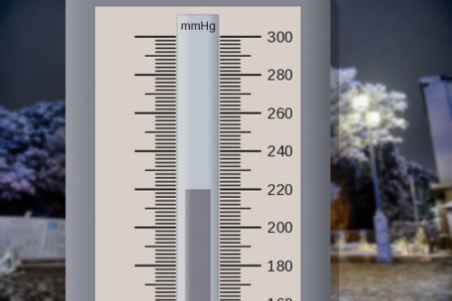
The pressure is value=220 unit=mmHg
